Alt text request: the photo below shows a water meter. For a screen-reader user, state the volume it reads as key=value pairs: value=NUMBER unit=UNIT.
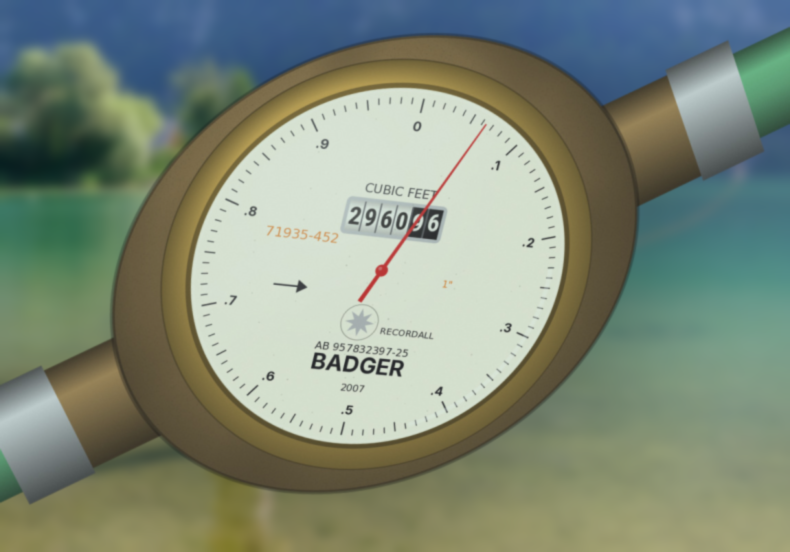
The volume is value=296096.06 unit=ft³
